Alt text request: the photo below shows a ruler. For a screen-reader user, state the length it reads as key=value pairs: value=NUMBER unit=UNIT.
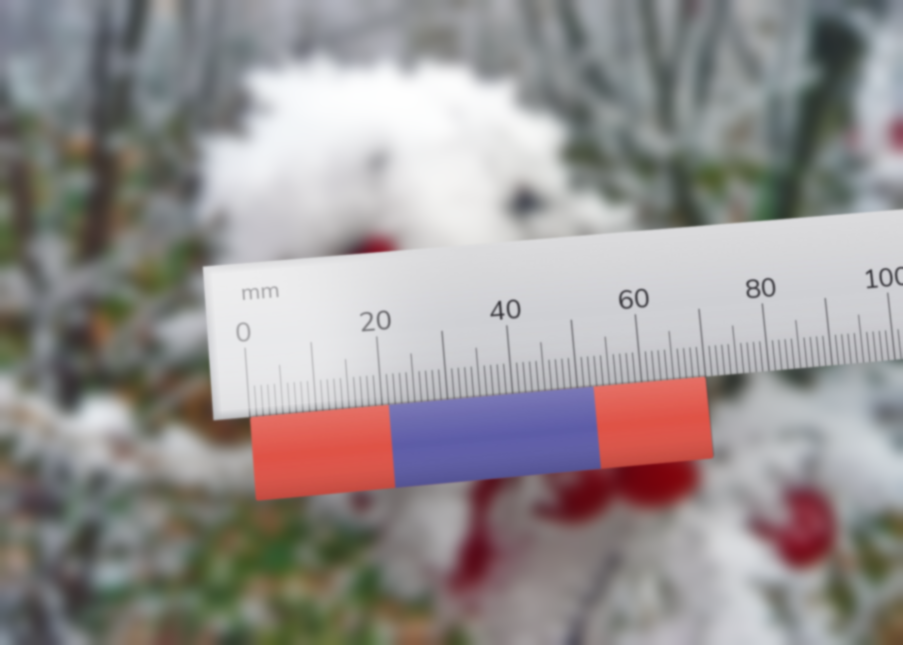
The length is value=70 unit=mm
